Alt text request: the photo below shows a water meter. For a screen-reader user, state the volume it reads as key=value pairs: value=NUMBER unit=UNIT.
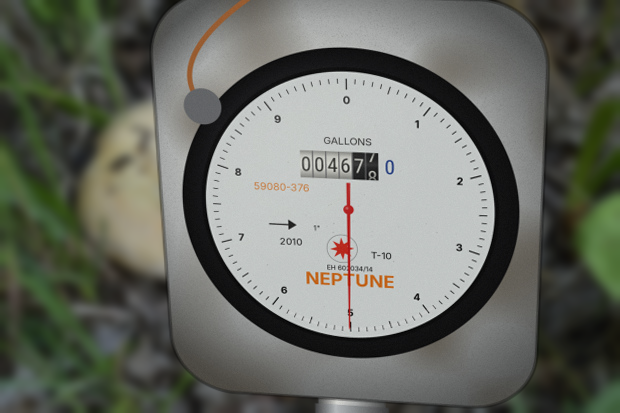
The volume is value=46775.0 unit=gal
